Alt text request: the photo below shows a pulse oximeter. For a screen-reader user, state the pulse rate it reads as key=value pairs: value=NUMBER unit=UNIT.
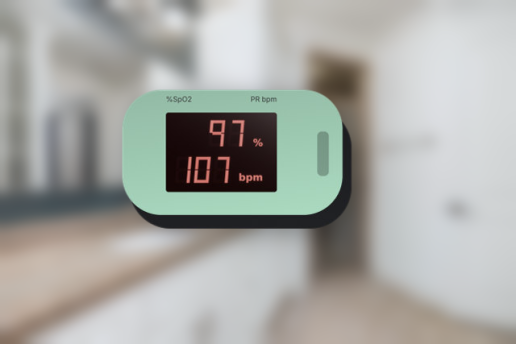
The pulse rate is value=107 unit=bpm
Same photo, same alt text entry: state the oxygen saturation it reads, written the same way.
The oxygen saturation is value=97 unit=%
